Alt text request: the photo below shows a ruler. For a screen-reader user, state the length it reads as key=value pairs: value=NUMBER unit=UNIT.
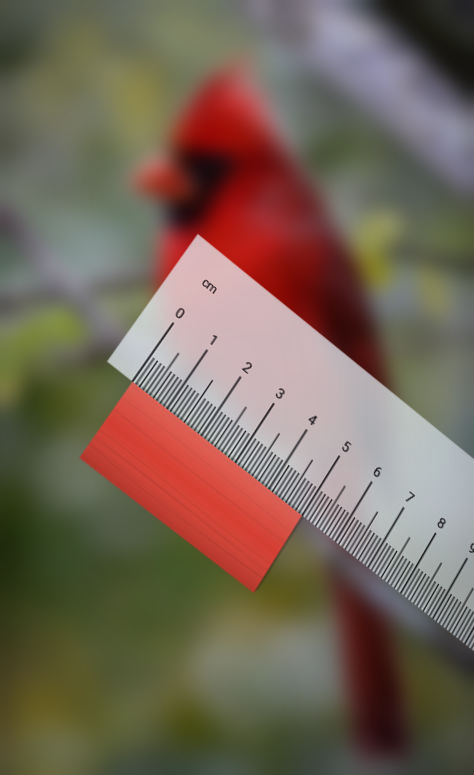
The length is value=5 unit=cm
